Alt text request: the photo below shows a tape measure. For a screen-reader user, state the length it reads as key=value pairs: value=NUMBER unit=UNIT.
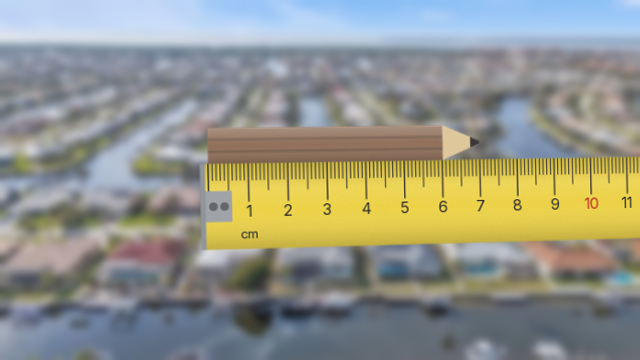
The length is value=7 unit=cm
